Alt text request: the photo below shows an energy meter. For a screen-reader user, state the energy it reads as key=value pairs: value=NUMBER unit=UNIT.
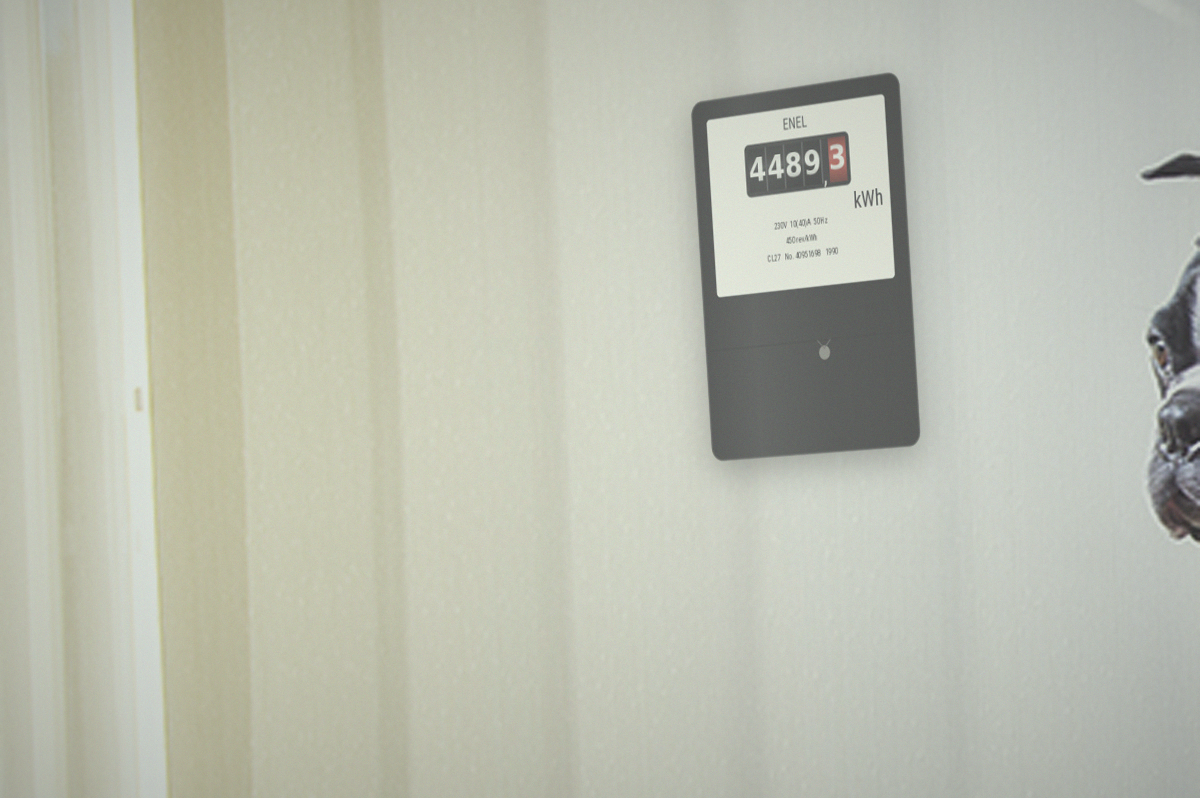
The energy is value=4489.3 unit=kWh
